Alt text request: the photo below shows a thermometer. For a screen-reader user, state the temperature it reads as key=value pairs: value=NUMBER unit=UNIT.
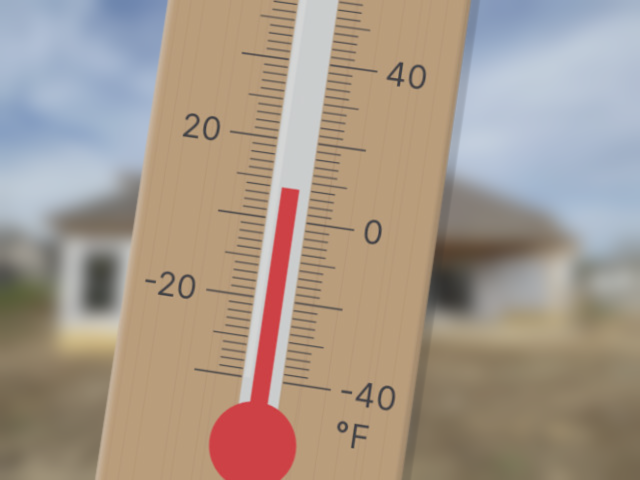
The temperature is value=8 unit=°F
